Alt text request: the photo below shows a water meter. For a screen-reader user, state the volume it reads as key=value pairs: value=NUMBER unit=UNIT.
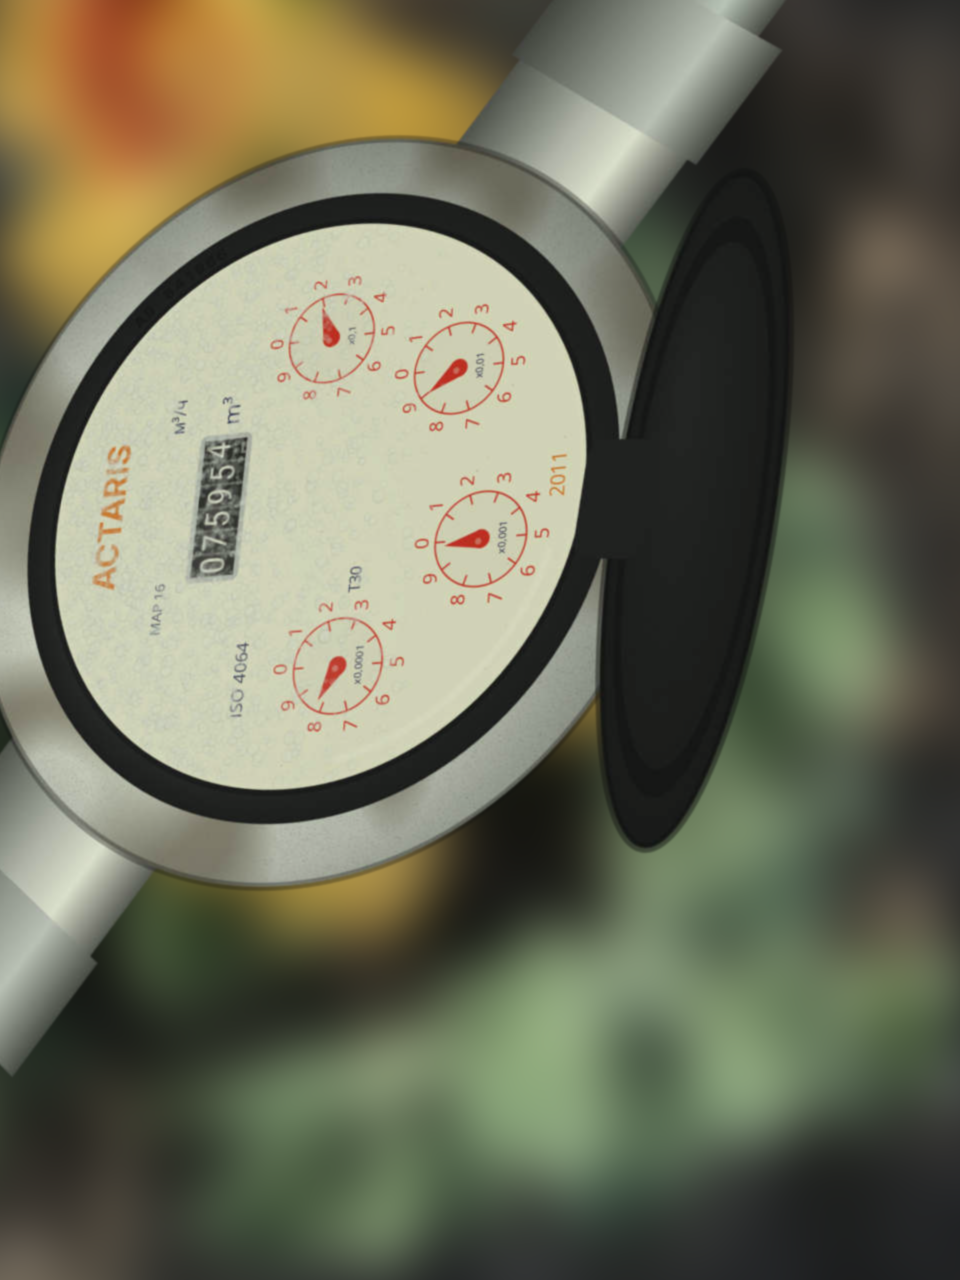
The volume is value=75954.1898 unit=m³
